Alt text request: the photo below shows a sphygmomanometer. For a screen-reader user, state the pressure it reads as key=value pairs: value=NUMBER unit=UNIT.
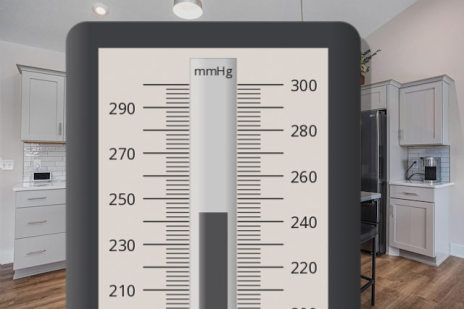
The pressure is value=244 unit=mmHg
